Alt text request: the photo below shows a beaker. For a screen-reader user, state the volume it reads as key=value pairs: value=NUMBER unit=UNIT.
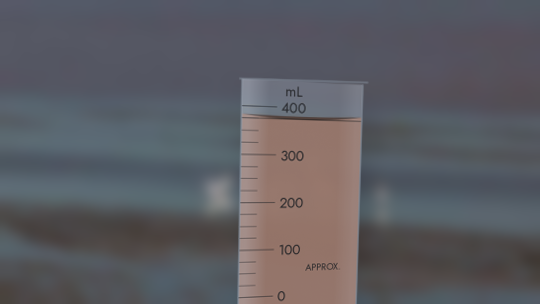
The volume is value=375 unit=mL
